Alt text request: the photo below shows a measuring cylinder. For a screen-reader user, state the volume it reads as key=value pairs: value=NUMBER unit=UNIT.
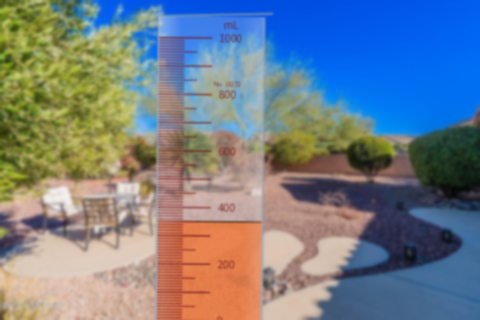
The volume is value=350 unit=mL
